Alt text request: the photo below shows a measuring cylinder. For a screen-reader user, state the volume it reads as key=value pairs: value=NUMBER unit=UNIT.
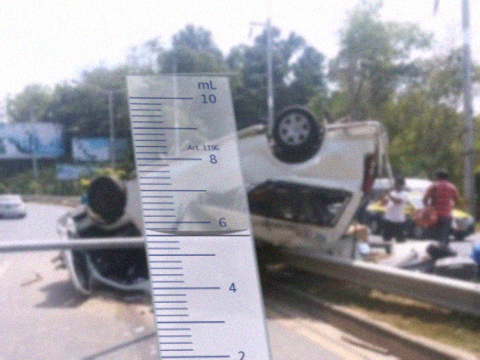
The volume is value=5.6 unit=mL
